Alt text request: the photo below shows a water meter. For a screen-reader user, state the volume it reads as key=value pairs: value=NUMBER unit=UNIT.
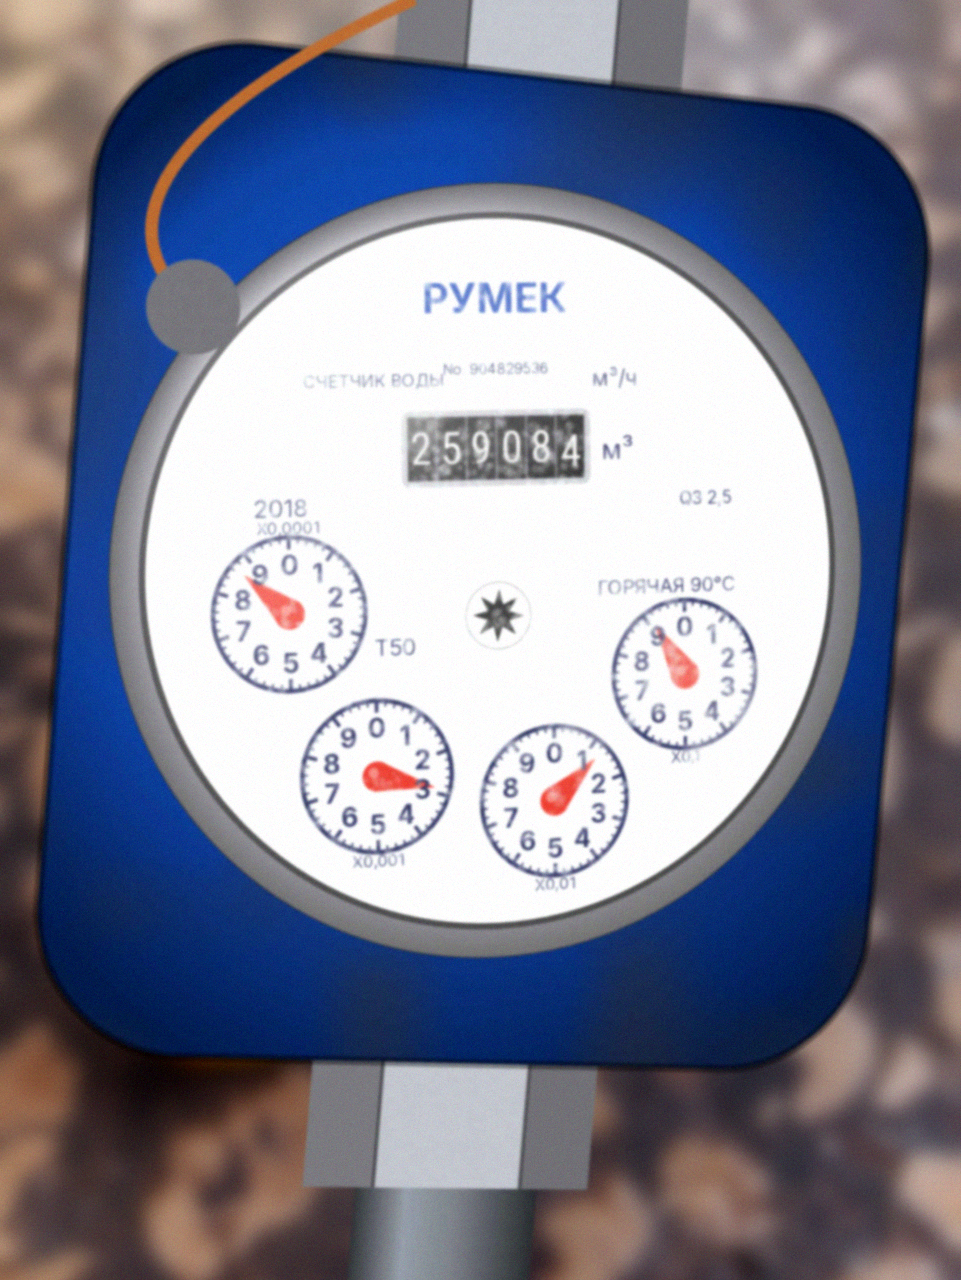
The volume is value=259083.9128 unit=m³
